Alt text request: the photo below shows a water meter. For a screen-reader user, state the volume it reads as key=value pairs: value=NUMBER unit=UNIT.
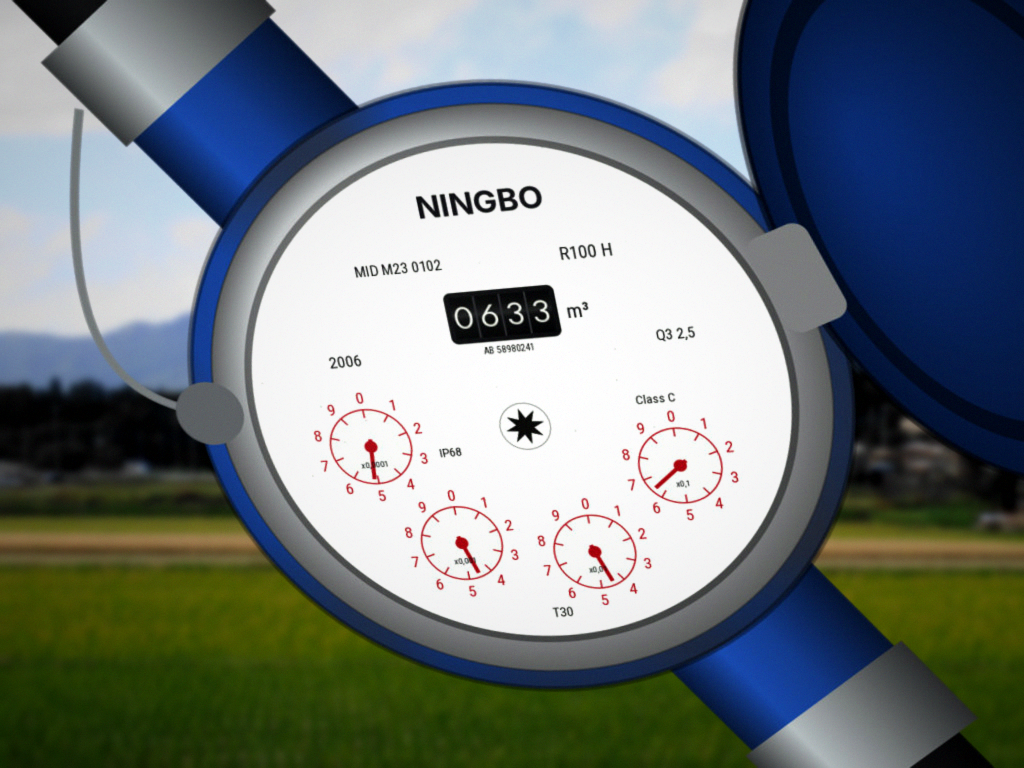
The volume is value=633.6445 unit=m³
